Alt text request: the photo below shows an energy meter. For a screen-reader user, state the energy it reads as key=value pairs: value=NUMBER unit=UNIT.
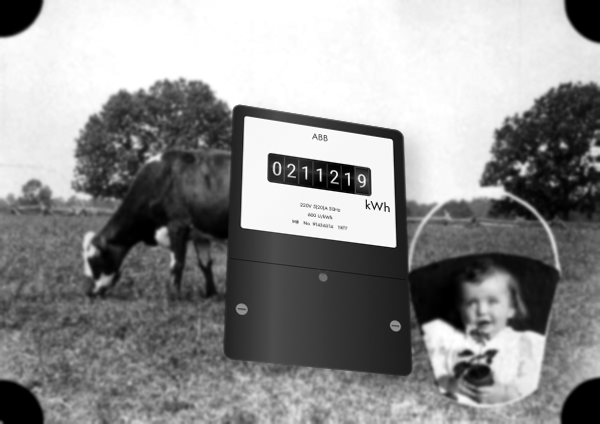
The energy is value=21121.9 unit=kWh
